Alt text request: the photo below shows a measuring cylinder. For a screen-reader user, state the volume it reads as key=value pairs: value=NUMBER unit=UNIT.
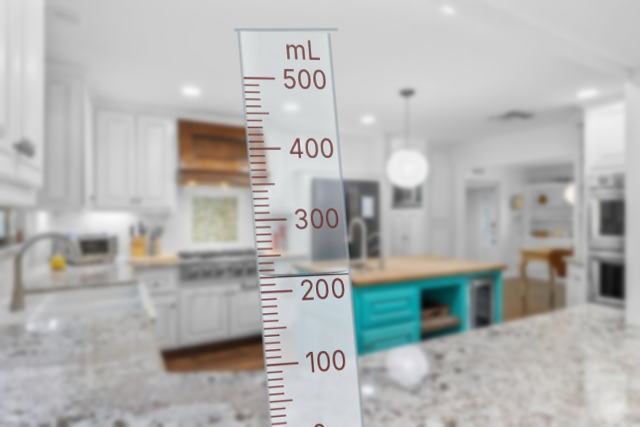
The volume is value=220 unit=mL
